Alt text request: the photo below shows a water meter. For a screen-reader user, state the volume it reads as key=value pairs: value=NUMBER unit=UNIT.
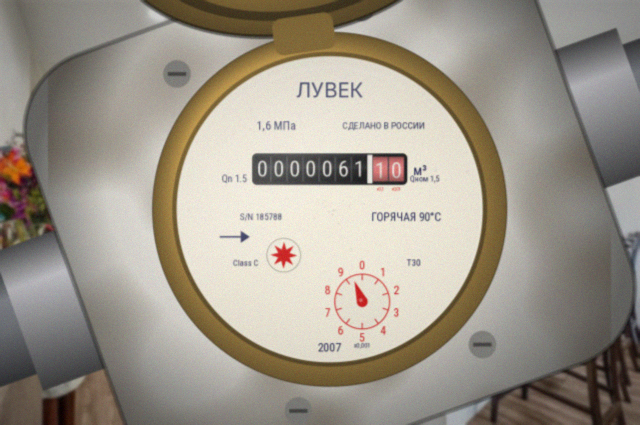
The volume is value=61.099 unit=m³
